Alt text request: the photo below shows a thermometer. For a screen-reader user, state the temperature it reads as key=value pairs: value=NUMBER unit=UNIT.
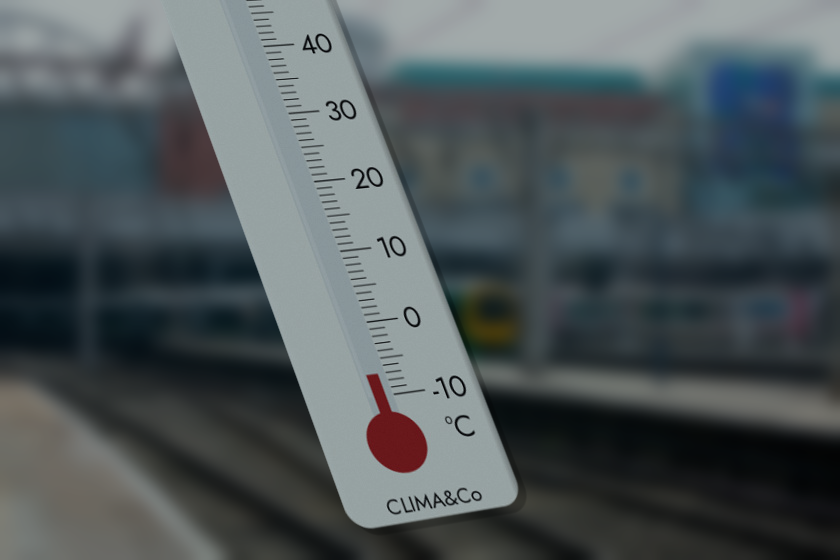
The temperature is value=-7 unit=°C
